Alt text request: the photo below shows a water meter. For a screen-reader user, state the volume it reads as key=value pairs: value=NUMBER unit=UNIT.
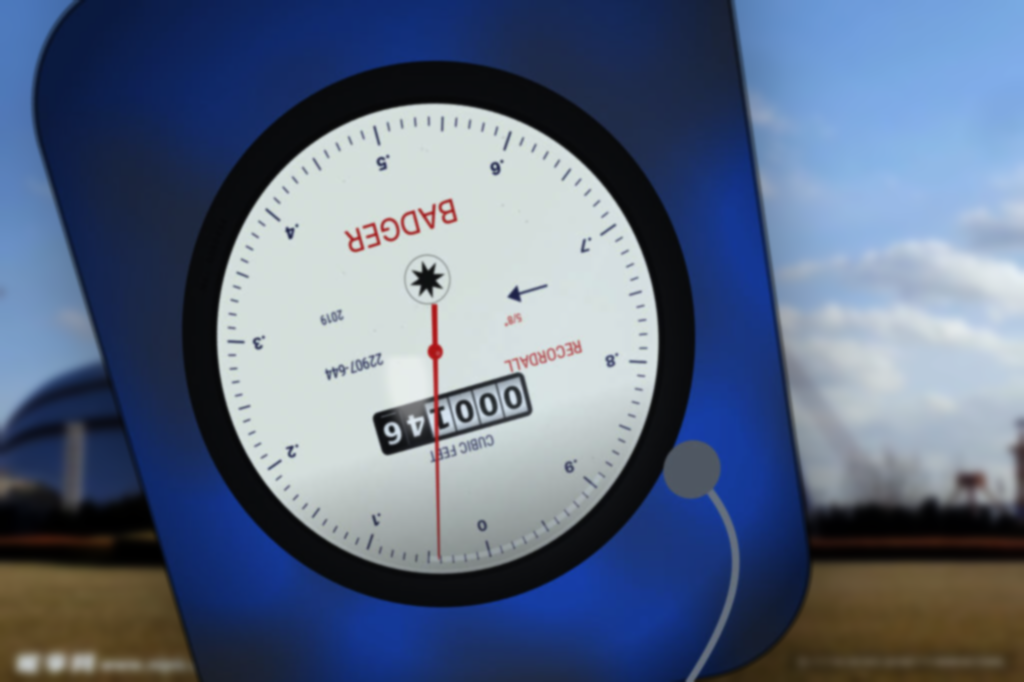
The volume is value=146.04 unit=ft³
